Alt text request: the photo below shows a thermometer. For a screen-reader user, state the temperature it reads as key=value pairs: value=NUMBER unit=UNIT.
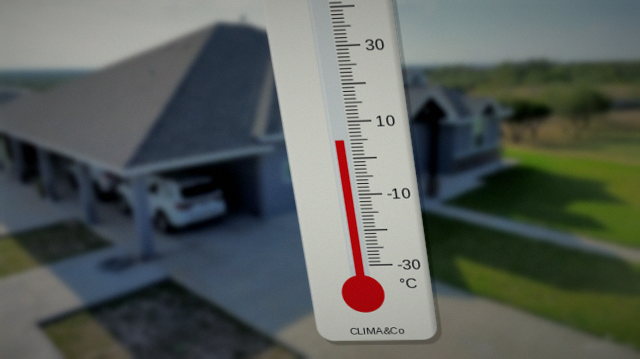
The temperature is value=5 unit=°C
